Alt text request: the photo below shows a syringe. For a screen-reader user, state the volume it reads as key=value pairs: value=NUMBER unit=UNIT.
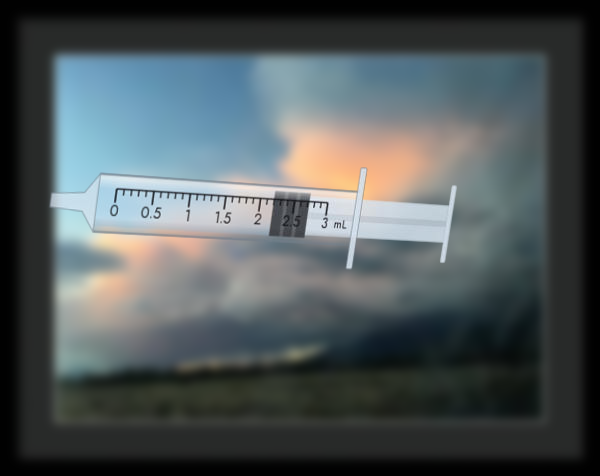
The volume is value=2.2 unit=mL
